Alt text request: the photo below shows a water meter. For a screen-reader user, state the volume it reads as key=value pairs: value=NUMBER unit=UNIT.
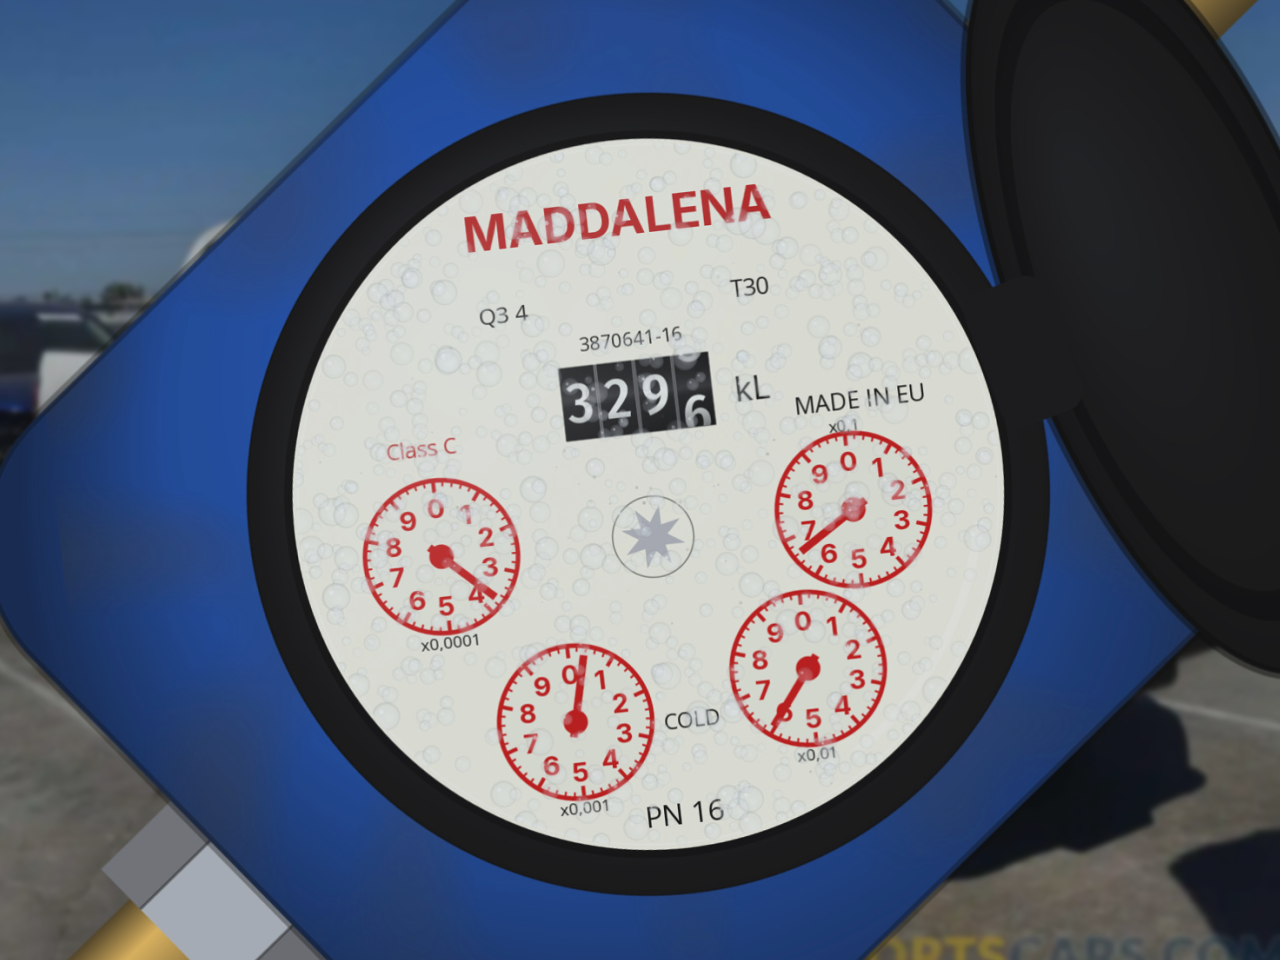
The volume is value=3295.6603 unit=kL
